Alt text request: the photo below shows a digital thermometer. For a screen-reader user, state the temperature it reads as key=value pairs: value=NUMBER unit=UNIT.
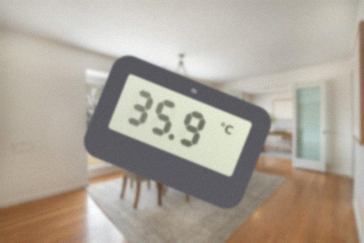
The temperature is value=35.9 unit=°C
